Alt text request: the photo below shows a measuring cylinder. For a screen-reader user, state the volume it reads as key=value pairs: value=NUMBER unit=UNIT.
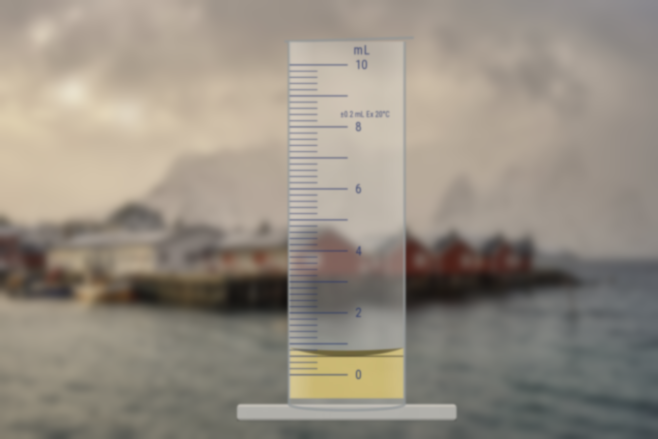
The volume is value=0.6 unit=mL
